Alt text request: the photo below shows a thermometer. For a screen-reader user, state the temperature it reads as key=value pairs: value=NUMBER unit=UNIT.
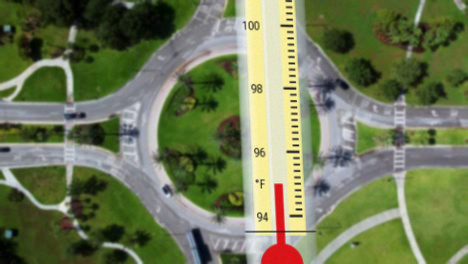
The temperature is value=95 unit=°F
